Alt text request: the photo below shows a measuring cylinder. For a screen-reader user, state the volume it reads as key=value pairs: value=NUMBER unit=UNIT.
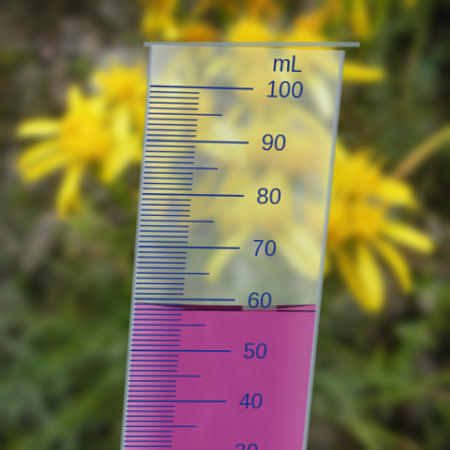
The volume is value=58 unit=mL
